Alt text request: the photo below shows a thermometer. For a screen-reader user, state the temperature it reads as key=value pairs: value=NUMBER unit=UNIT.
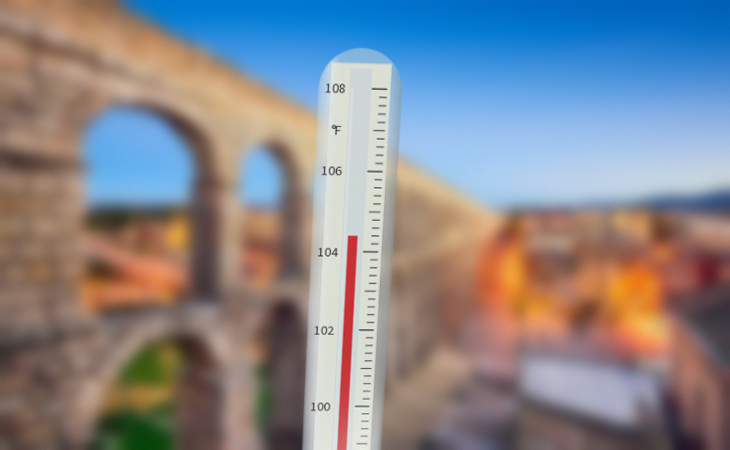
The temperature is value=104.4 unit=°F
